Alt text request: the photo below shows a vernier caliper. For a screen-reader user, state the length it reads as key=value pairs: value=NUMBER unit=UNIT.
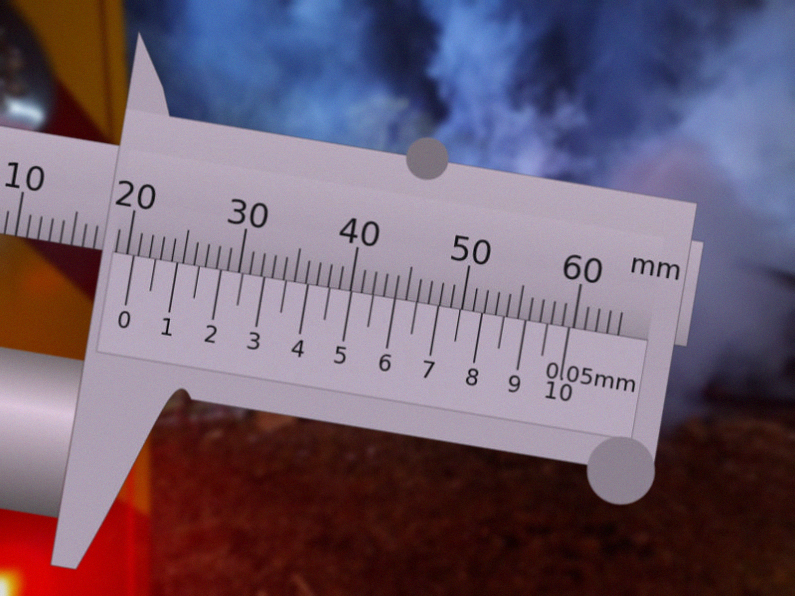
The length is value=20.6 unit=mm
